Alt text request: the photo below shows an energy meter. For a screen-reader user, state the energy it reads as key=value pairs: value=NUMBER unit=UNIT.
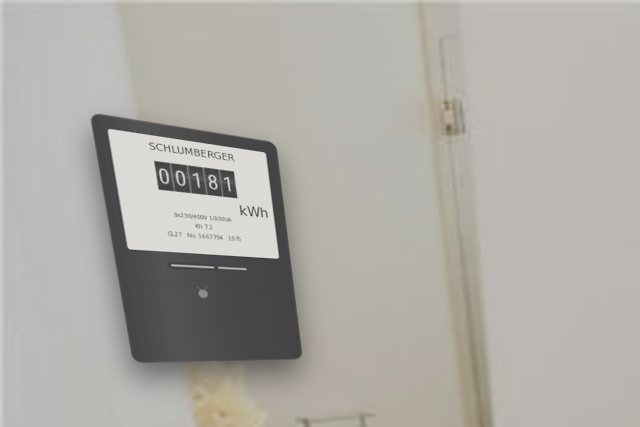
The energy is value=181 unit=kWh
